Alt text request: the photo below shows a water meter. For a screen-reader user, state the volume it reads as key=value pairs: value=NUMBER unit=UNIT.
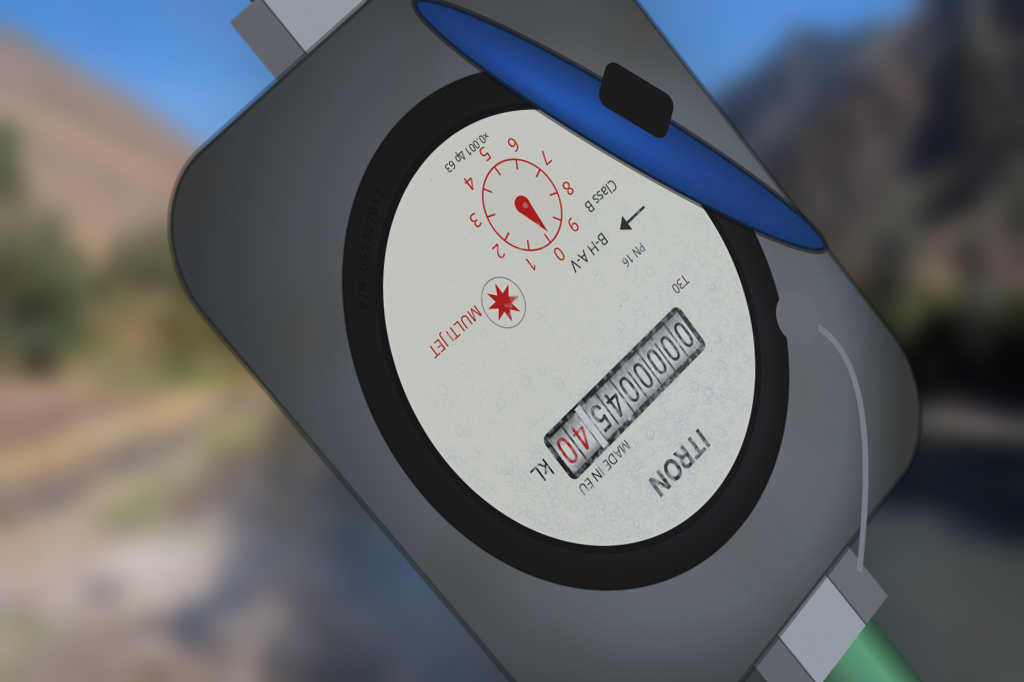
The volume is value=45.399 unit=kL
